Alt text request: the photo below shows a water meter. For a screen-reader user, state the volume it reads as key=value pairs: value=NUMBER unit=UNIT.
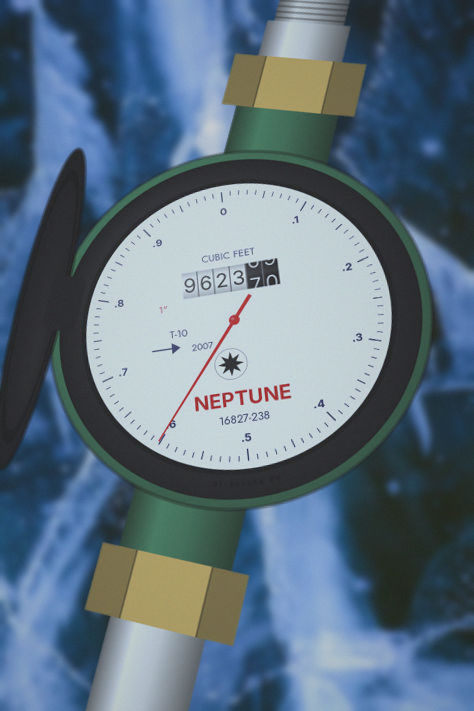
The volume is value=962369.60 unit=ft³
